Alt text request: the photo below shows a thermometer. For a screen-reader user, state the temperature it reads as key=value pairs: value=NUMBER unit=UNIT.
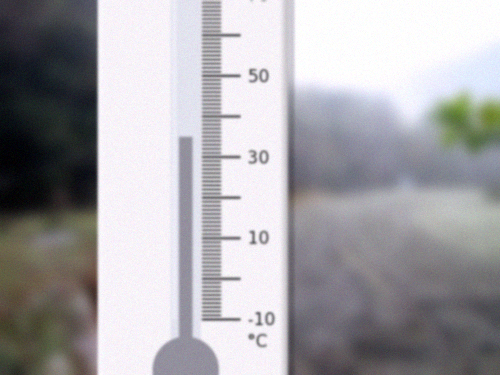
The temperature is value=35 unit=°C
